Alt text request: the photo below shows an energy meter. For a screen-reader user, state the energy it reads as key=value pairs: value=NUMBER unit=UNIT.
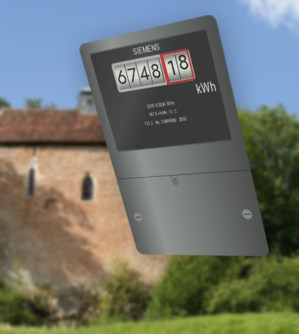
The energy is value=6748.18 unit=kWh
